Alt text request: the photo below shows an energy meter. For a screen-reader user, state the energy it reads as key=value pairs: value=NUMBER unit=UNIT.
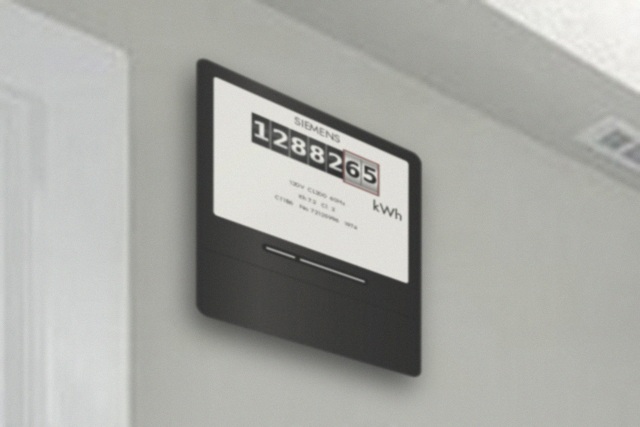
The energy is value=12882.65 unit=kWh
